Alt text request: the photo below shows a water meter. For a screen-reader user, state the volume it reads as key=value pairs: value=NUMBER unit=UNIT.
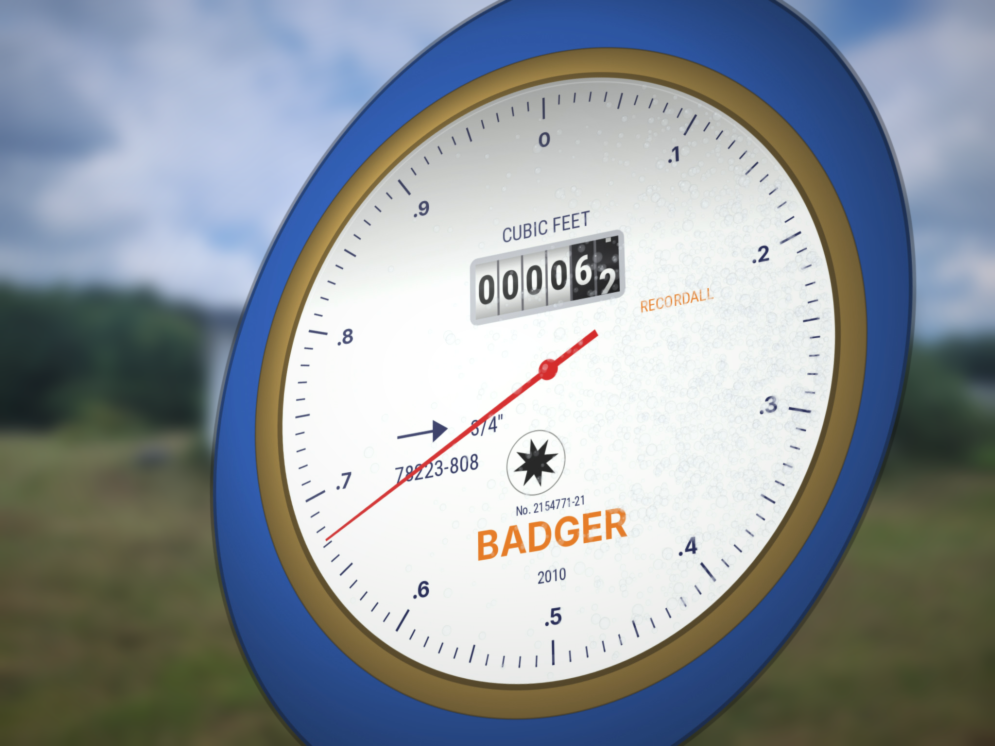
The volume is value=61.67 unit=ft³
